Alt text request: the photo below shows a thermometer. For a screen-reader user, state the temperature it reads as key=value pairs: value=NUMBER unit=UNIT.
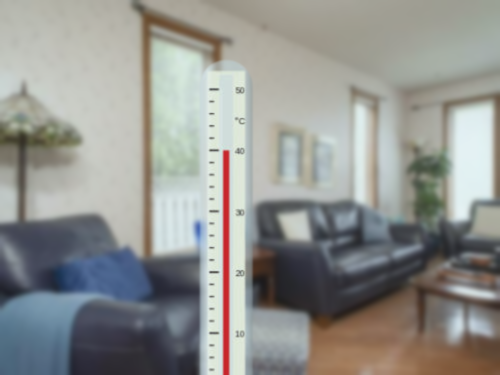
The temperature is value=40 unit=°C
